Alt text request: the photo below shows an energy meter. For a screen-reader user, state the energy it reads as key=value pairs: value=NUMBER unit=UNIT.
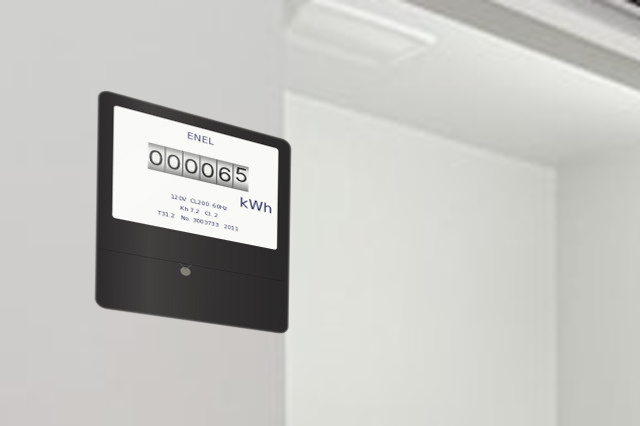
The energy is value=65 unit=kWh
